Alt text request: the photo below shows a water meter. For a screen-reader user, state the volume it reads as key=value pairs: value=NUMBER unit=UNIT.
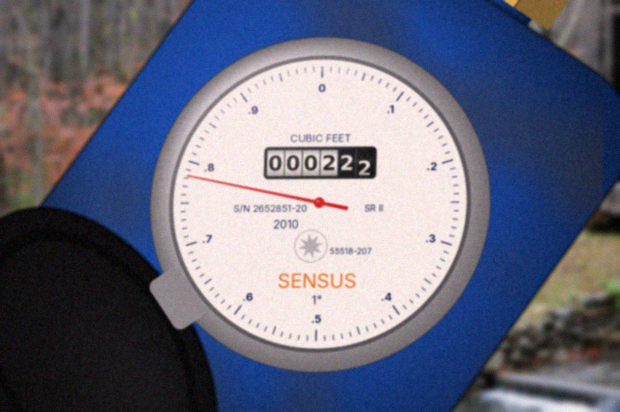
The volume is value=221.78 unit=ft³
